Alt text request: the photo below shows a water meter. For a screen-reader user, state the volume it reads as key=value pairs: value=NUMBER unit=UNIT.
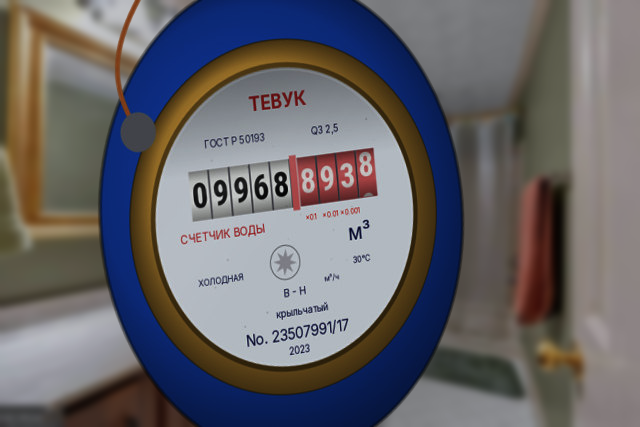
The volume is value=9968.8938 unit=m³
